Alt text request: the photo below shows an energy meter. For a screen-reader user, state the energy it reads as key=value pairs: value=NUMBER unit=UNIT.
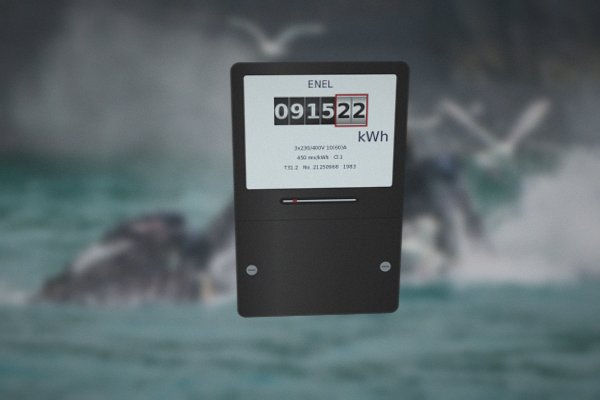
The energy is value=915.22 unit=kWh
